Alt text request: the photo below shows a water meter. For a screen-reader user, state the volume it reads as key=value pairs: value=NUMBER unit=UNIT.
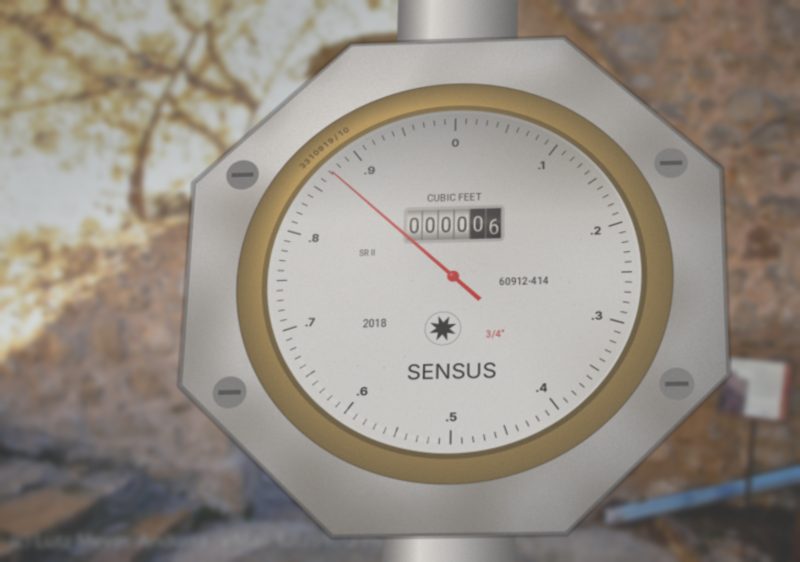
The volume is value=5.87 unit=ft³
